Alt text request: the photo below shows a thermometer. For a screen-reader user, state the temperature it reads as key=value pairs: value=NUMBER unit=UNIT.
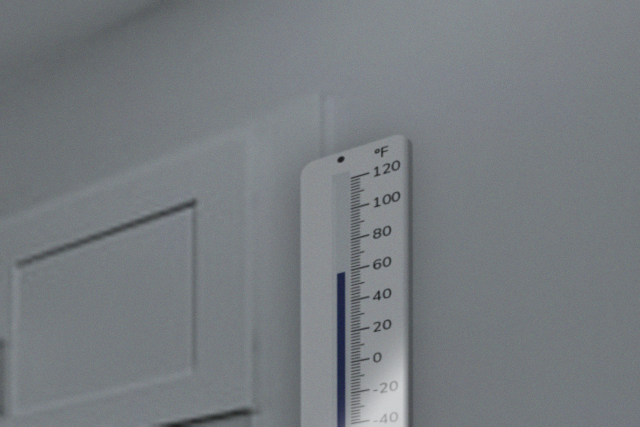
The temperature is value=60 unit=°F
